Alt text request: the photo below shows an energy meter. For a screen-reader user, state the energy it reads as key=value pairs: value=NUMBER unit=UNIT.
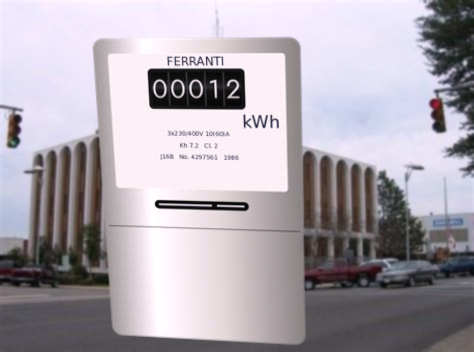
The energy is value=12 unit=kWh
